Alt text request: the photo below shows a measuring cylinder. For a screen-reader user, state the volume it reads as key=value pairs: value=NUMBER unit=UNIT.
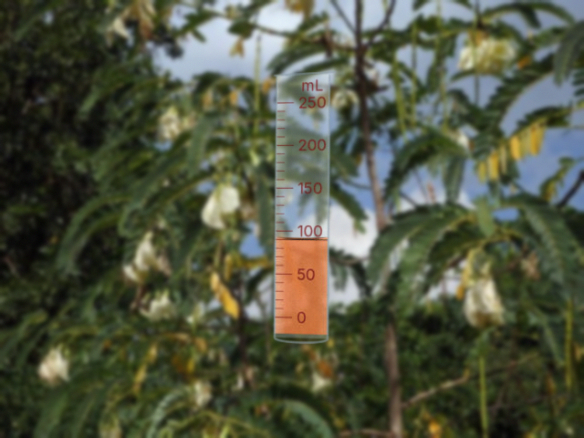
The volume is value=90 unit=mL
